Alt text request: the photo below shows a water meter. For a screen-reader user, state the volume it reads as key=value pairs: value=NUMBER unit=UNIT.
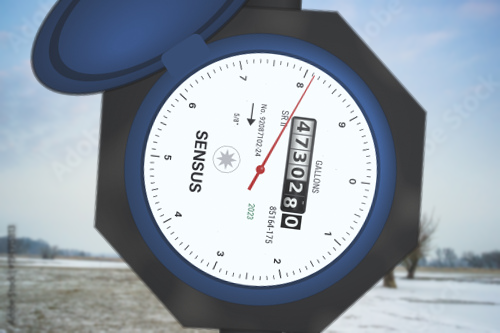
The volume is value=4730278.1 unit=gal
